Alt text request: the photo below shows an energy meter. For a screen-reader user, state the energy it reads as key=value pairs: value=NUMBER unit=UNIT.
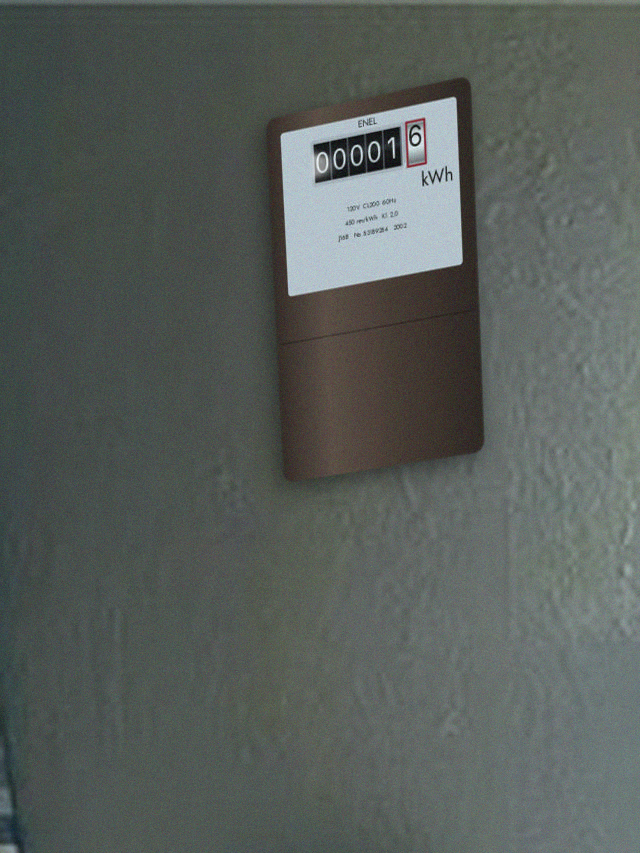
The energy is value=1.6 unit=kWh
